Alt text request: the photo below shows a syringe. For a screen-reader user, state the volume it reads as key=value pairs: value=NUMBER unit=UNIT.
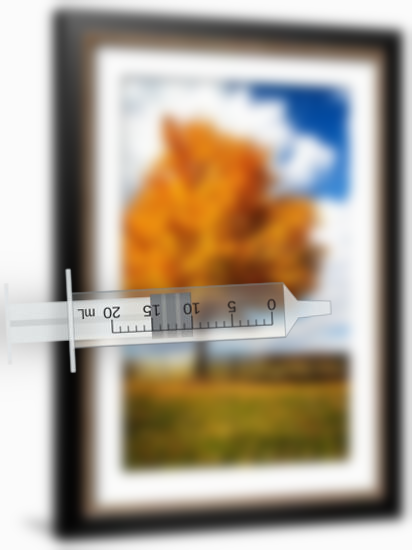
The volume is value=10 unit=mL
